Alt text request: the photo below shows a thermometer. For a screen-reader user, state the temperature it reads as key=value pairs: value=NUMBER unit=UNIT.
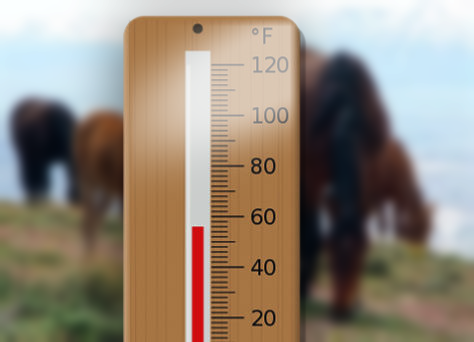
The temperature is value=56 unit=°F
